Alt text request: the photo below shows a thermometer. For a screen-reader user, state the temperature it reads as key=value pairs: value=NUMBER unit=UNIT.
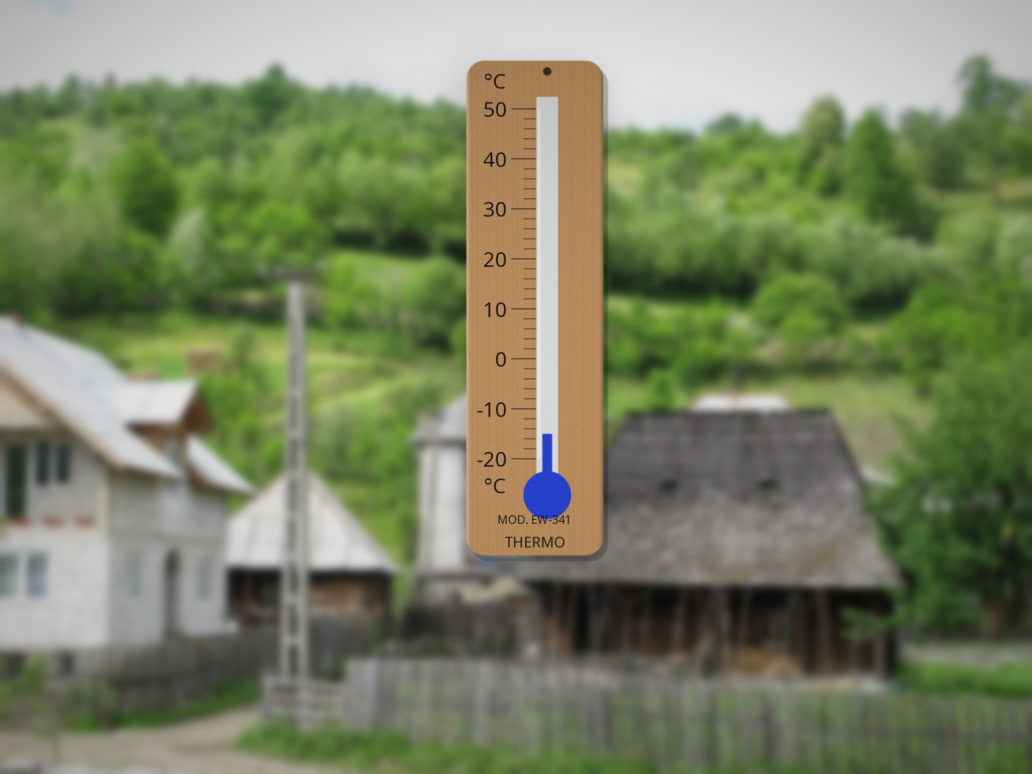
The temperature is value=-15 unit=°C
